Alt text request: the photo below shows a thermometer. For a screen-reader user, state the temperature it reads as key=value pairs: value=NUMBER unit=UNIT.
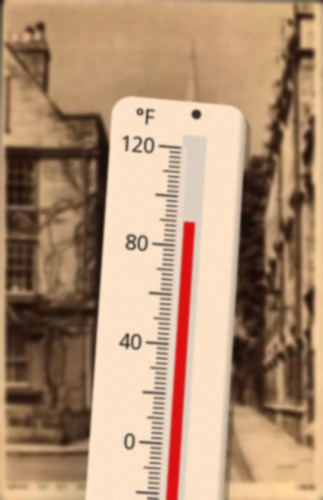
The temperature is value=90 unit=°F
